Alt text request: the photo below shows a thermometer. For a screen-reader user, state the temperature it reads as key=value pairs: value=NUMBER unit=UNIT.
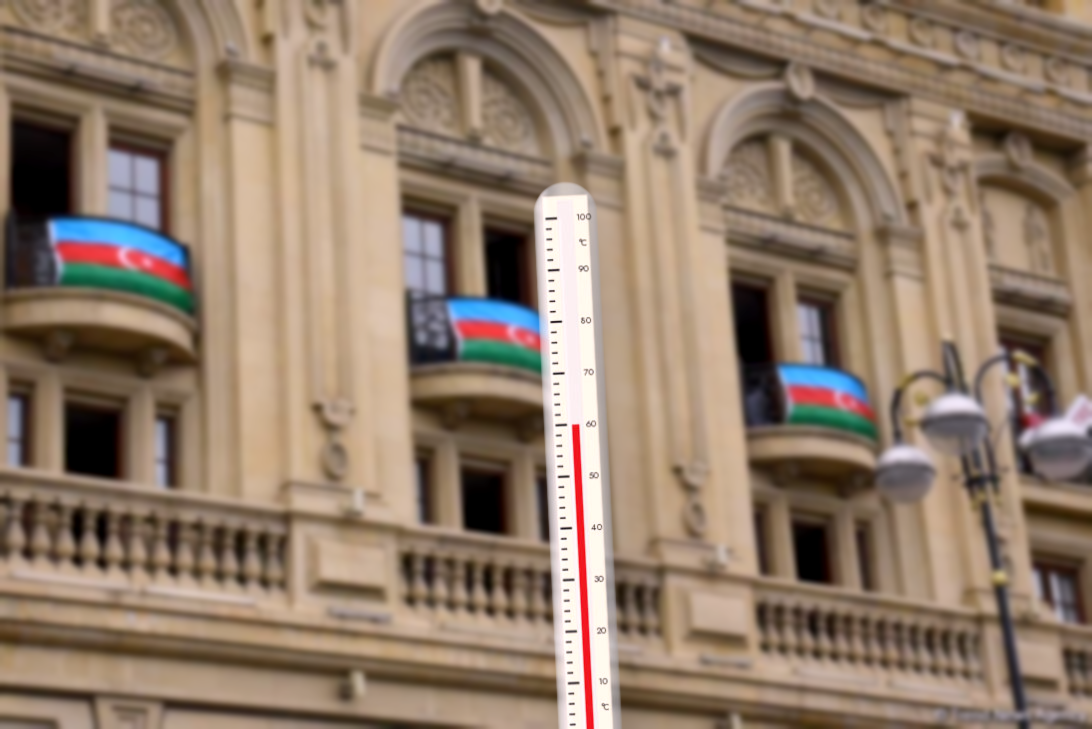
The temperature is value=60 unit=°C
